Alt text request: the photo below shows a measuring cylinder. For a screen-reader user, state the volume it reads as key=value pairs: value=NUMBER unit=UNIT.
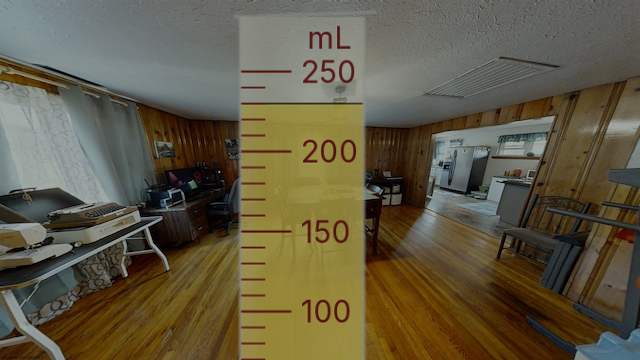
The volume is value=230 unit=mL
